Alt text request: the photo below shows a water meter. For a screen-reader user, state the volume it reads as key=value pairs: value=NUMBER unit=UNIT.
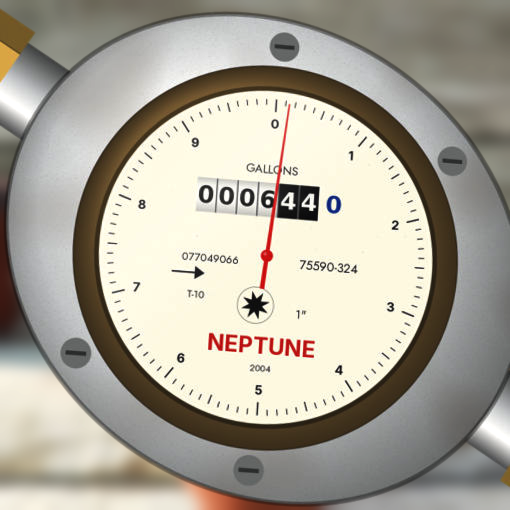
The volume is value=6440.1 unit=gal
